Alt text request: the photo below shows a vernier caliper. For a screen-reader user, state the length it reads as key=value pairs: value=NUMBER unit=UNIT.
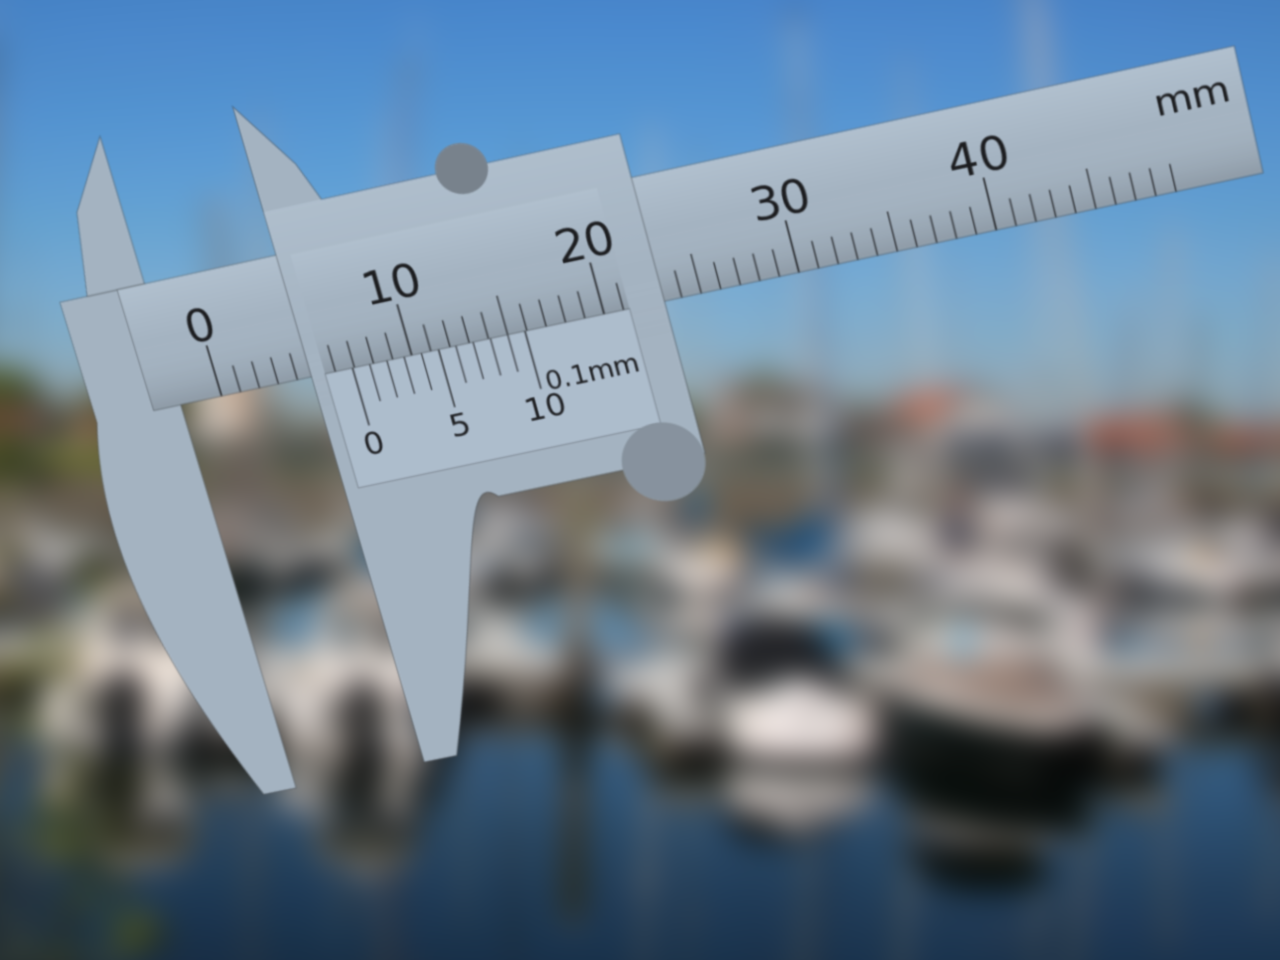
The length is value=6.9 unit=mm
